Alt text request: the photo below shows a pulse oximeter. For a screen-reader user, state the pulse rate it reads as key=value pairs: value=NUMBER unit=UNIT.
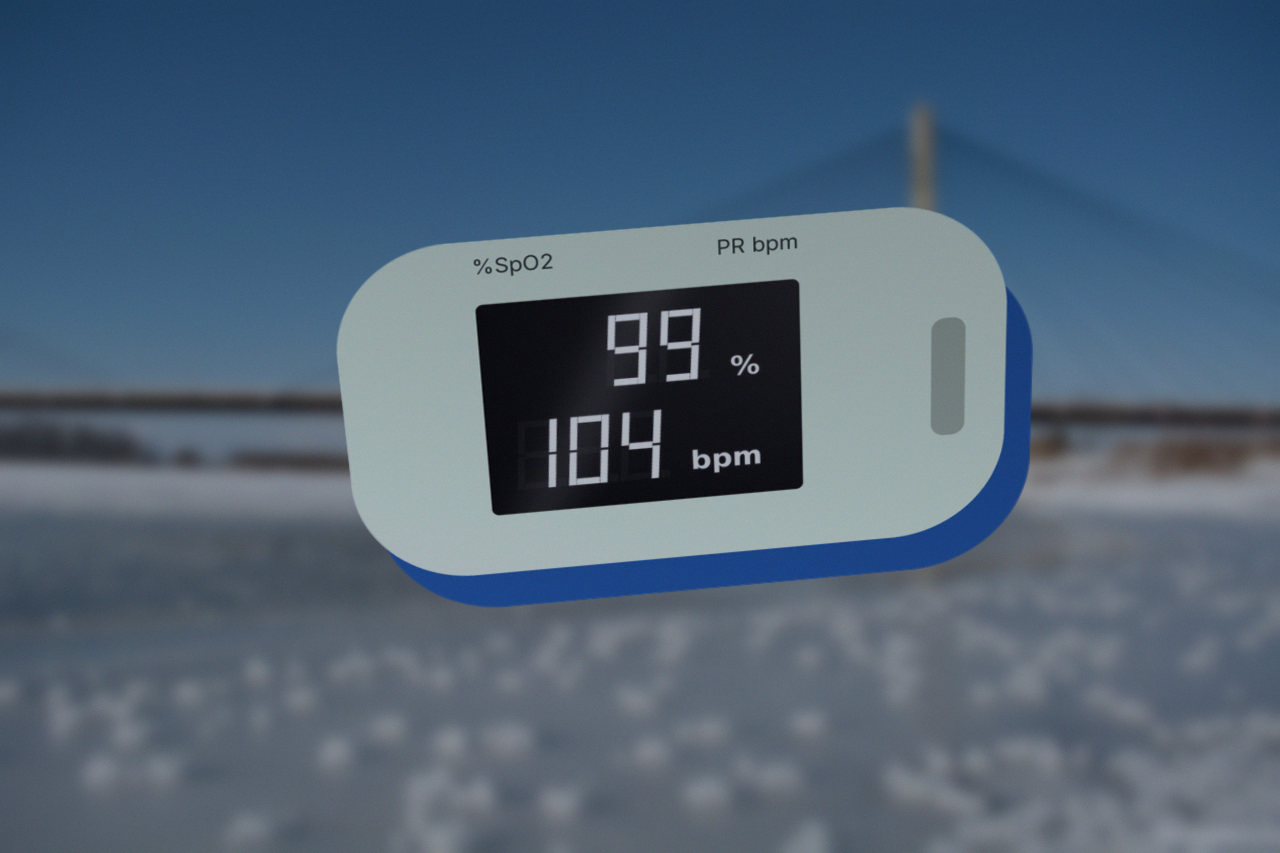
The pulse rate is value=104 unit=bpm
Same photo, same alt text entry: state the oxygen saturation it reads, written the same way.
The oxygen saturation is value=99 unit=%
